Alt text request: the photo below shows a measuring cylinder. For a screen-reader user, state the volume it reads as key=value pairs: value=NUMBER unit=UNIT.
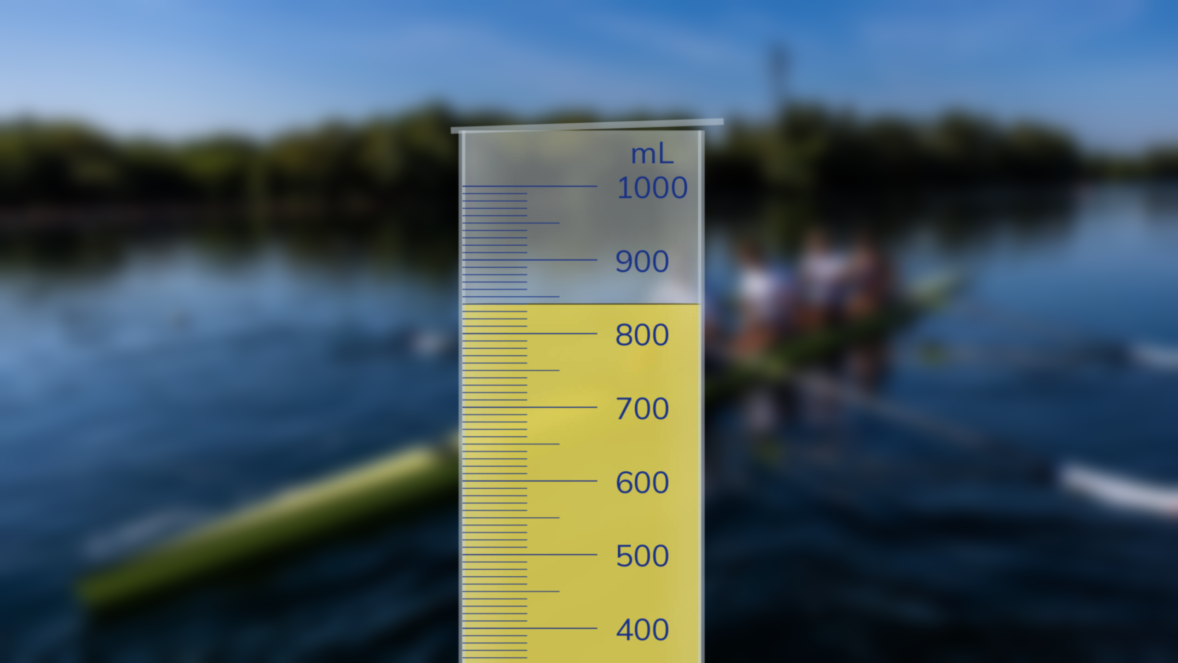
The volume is value=840 unit=mL
